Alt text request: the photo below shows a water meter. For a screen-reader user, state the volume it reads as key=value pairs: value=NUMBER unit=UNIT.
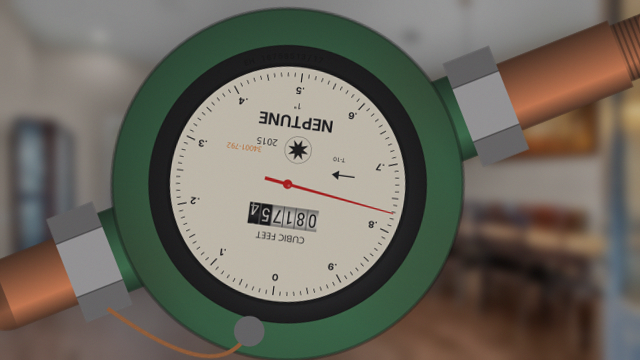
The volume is value=81753.77 unit=ft³
